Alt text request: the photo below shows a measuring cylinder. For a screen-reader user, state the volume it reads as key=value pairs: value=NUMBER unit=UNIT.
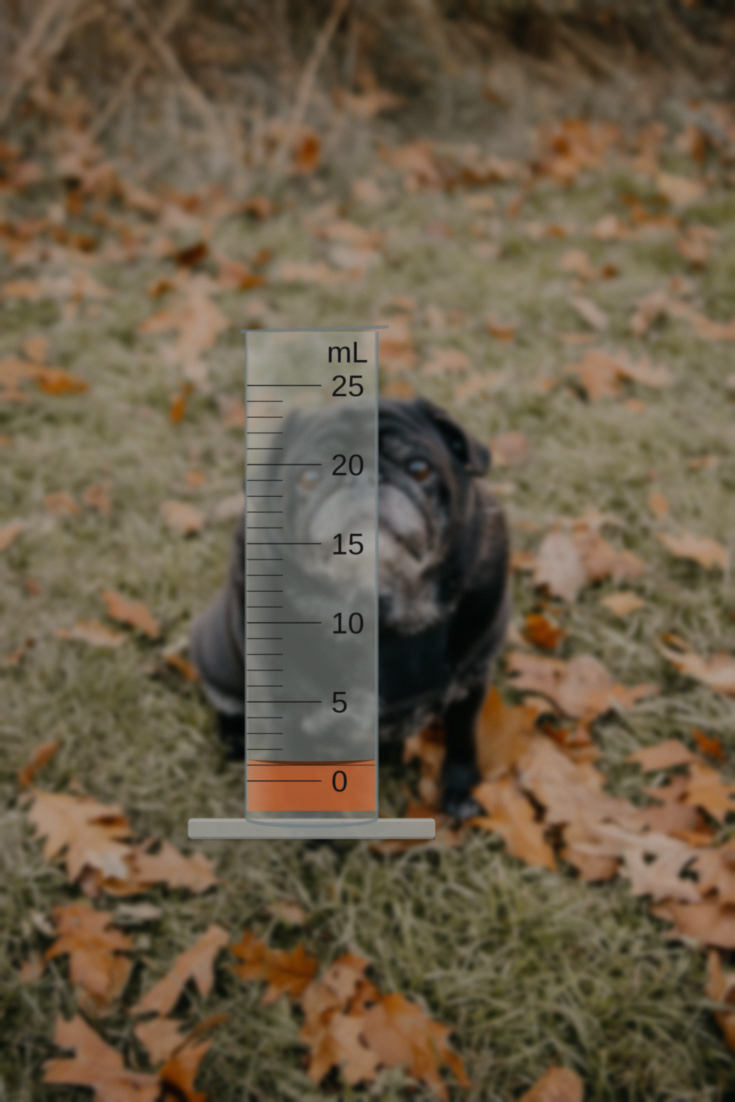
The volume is value=1 unit=mL
